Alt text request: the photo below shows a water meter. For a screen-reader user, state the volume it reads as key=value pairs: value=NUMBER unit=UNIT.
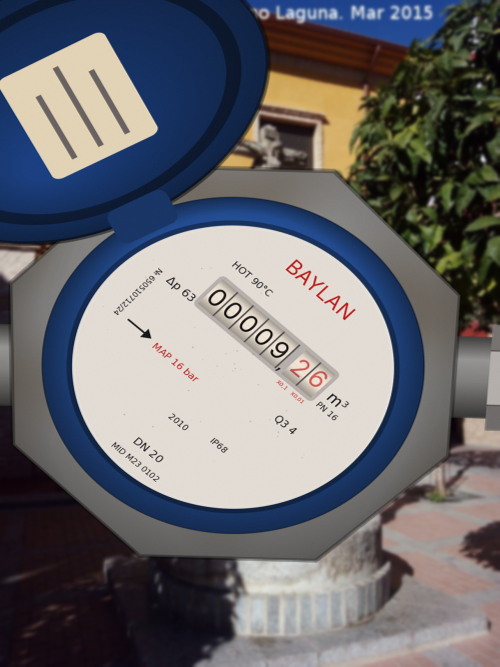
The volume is value=9.26 unit=m³
